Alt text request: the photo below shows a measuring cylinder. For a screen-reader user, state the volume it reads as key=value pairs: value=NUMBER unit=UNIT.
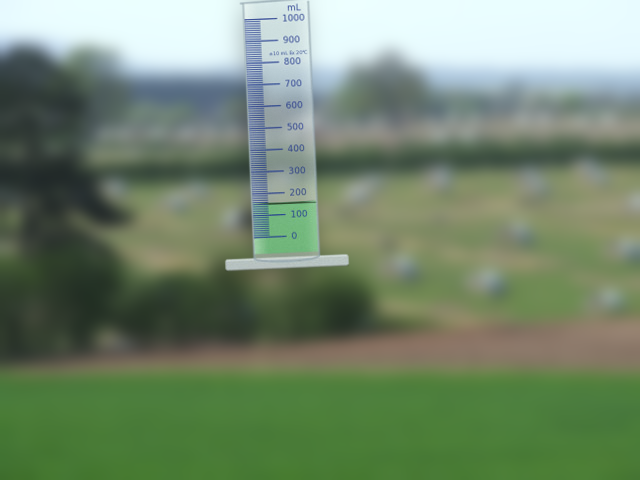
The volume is value=150 unit=mL
